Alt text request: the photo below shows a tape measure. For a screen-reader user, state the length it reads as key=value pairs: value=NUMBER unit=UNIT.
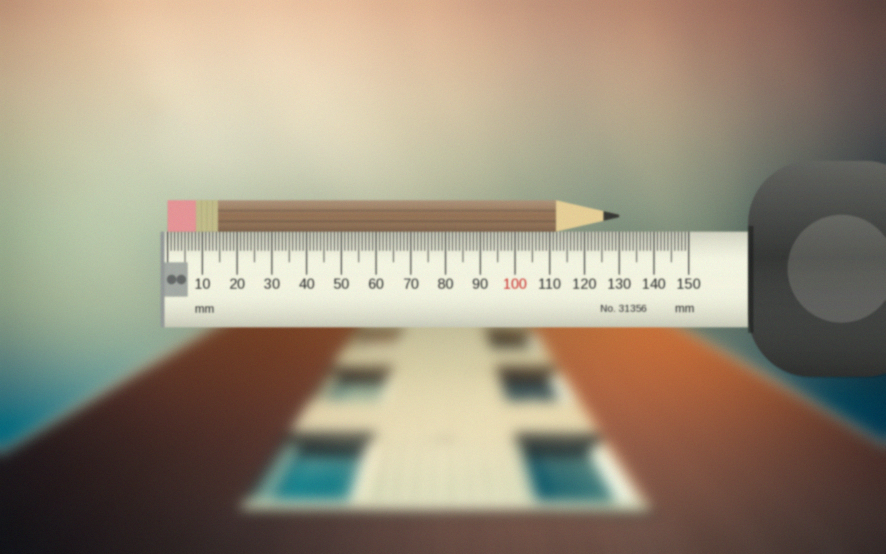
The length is value=130 unit=mm
